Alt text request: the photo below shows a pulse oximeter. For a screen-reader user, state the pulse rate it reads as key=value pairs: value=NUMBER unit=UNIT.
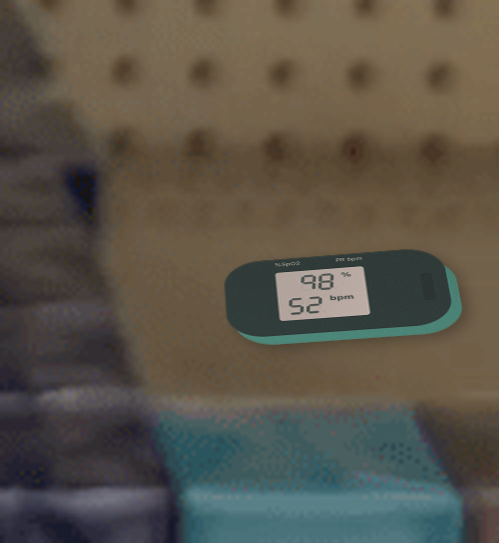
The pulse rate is value=52 unit=bpm
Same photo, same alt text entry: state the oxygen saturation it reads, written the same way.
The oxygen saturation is value=98 unit=%
